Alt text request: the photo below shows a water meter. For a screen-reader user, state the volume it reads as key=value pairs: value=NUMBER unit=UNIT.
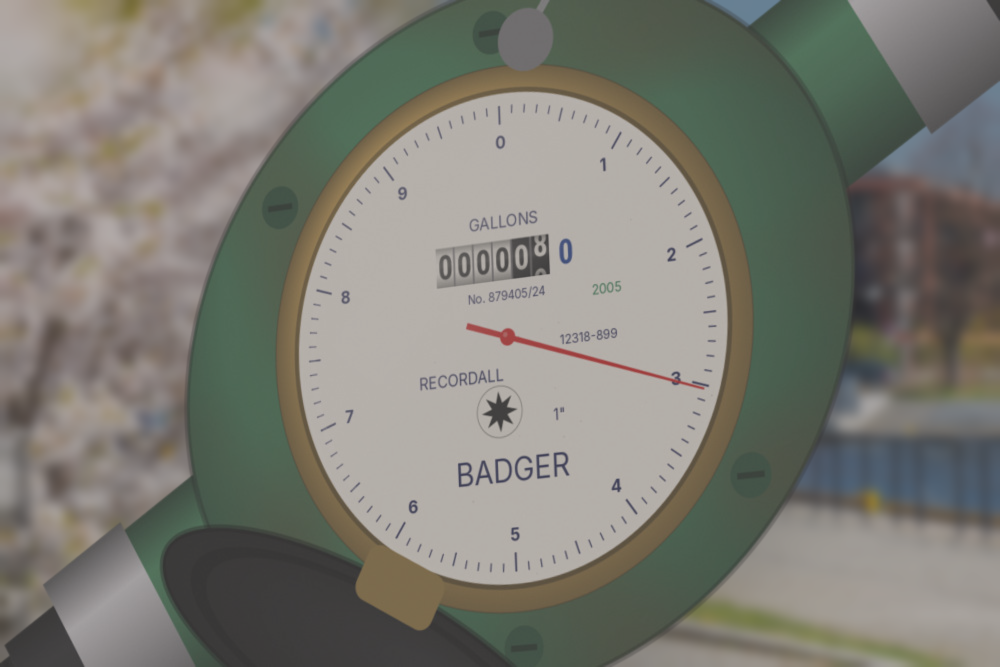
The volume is value=83.0 unit=gal
